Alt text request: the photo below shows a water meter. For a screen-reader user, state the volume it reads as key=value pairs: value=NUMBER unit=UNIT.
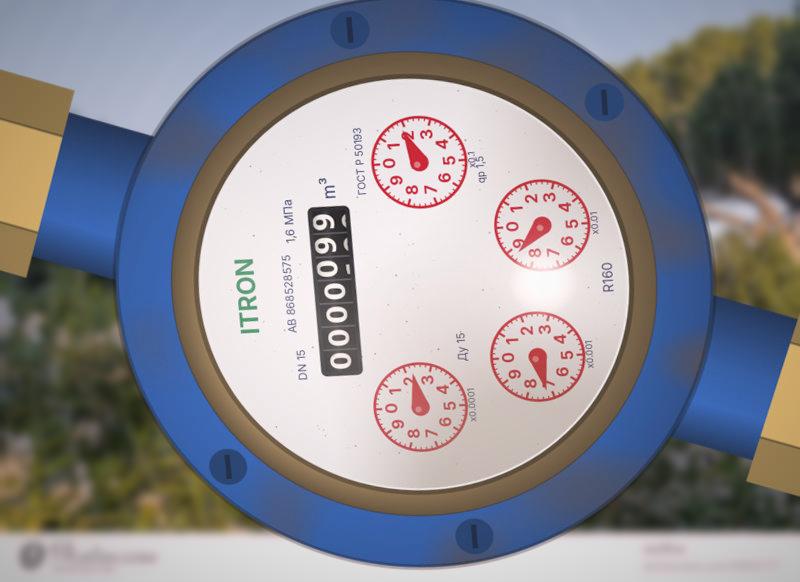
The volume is value=99.1872 unit=m³
